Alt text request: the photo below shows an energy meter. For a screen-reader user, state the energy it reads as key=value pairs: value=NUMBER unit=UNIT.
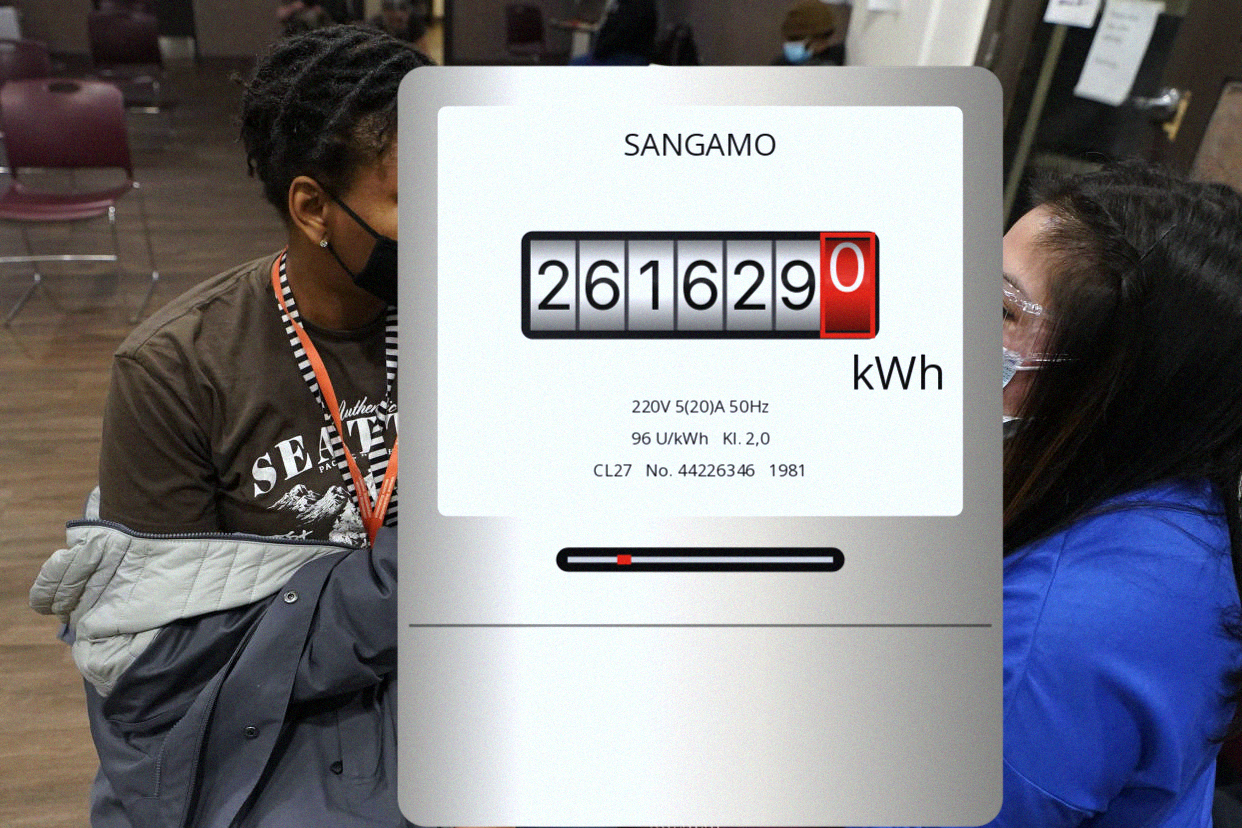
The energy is value=261629.0 unit=kWh
